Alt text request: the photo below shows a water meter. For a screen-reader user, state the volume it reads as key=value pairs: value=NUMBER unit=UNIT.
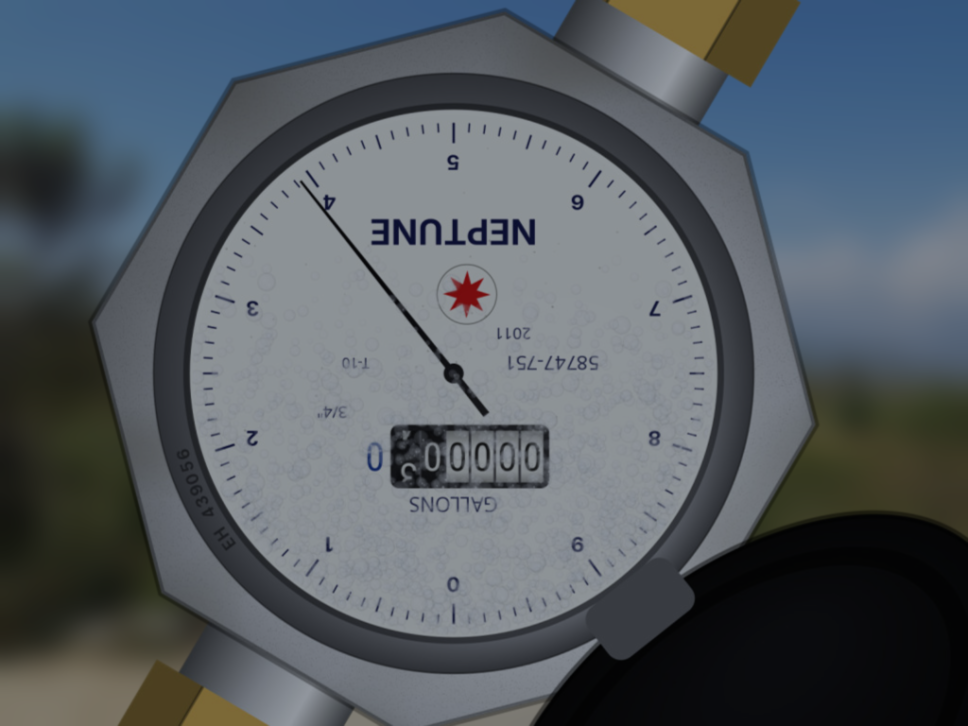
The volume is value=33.9 unit=gal
